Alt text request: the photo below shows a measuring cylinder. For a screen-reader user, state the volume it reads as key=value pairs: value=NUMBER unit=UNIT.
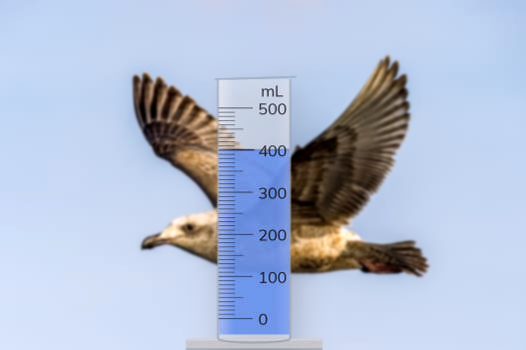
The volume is value=400 unit=mL
